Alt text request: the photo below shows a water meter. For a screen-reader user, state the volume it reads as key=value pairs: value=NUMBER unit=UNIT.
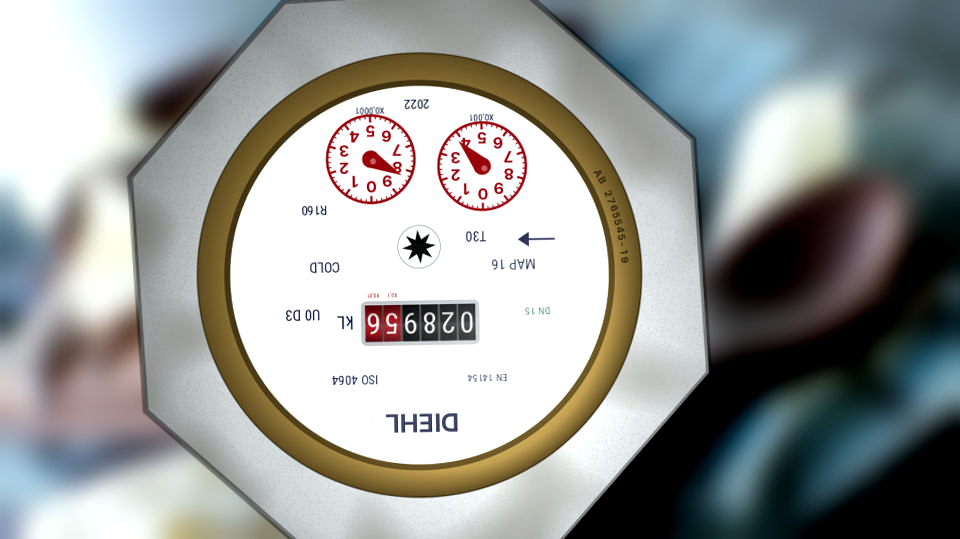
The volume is value=289.5638 unit=kL
